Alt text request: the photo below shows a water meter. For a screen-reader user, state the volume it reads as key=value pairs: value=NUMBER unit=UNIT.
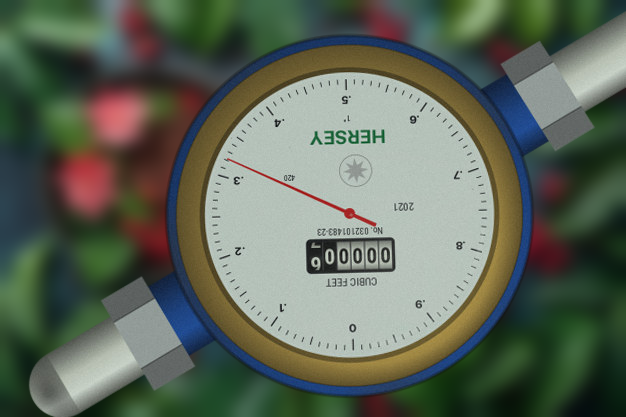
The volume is value=6.32 unit=ft³
